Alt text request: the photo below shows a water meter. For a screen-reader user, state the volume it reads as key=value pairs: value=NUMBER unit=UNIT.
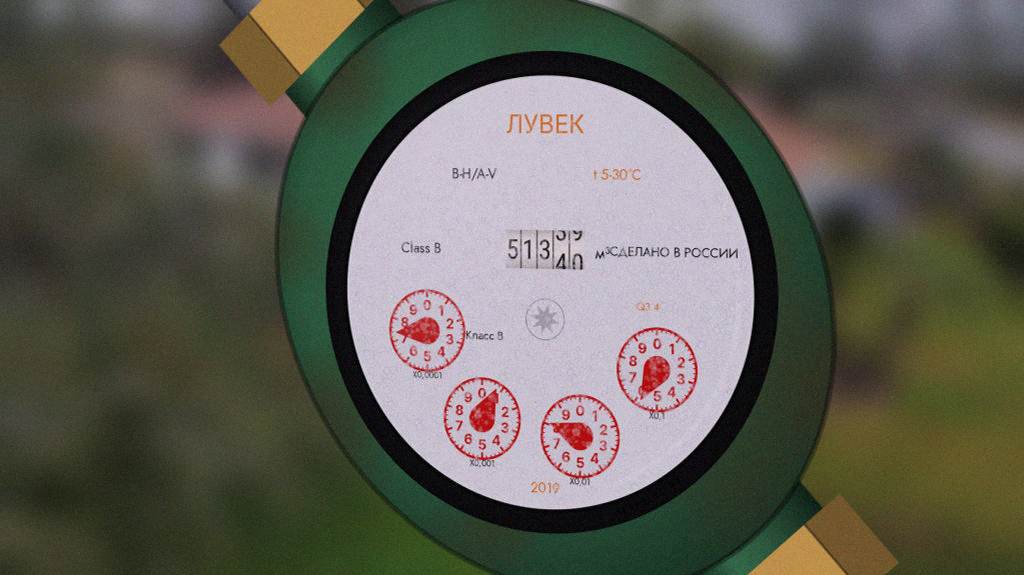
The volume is value=51339.5807 unit=m³
